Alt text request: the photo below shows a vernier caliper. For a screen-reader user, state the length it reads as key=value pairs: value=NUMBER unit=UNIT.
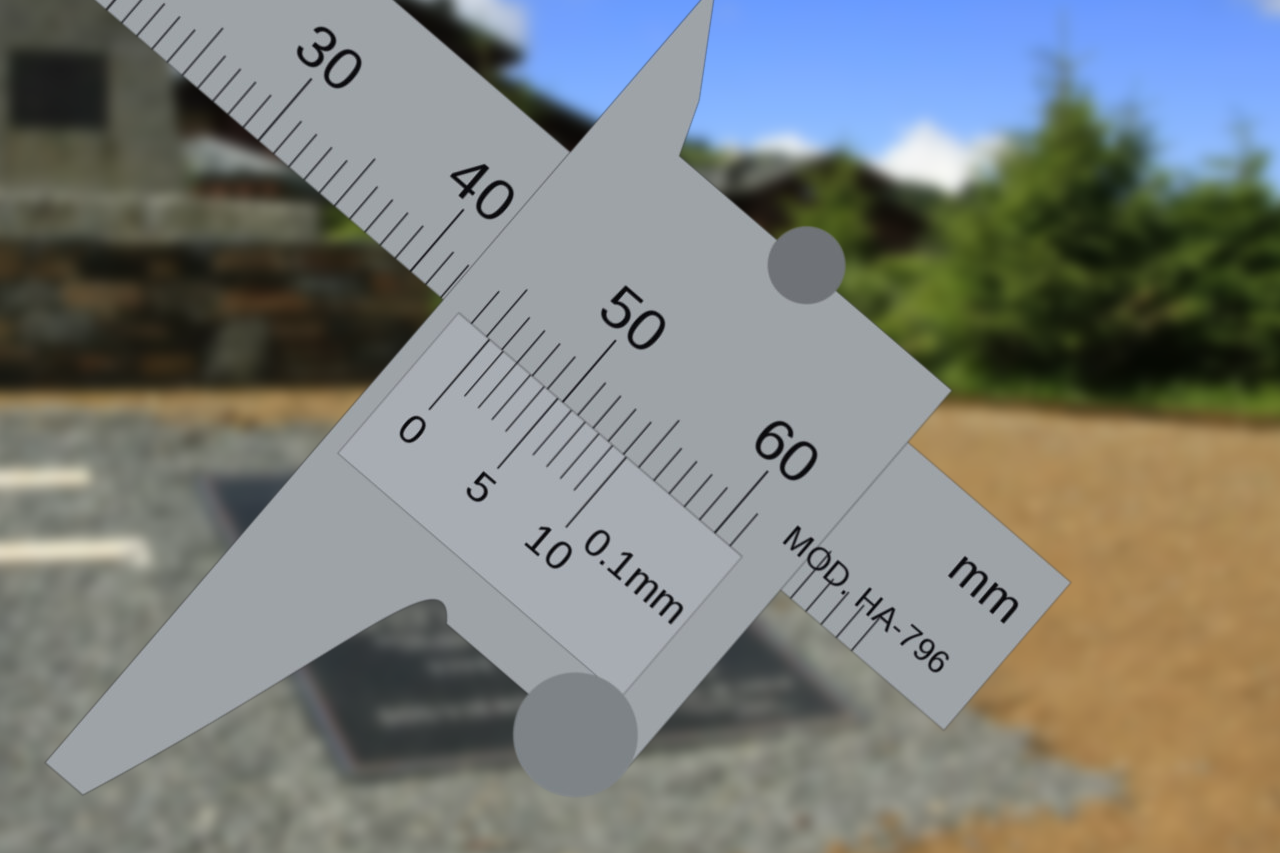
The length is value=45.2 unit=mm
